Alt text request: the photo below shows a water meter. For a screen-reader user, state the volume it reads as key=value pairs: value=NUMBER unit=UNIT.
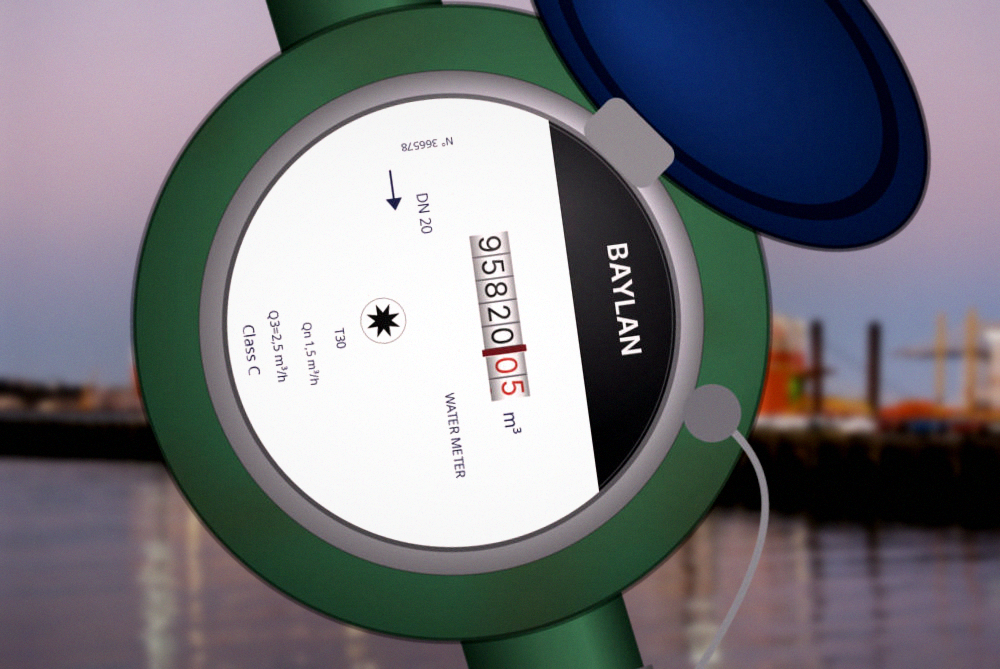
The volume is value=95820.05 unit=m³
